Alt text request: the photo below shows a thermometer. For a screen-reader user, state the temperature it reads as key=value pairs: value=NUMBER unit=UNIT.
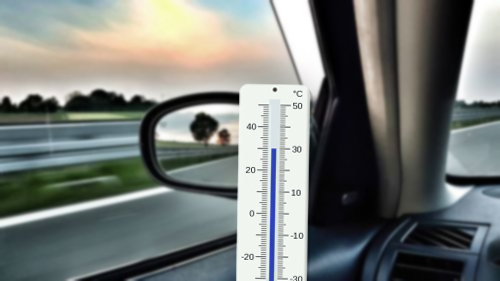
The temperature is value=30 unit=°C
